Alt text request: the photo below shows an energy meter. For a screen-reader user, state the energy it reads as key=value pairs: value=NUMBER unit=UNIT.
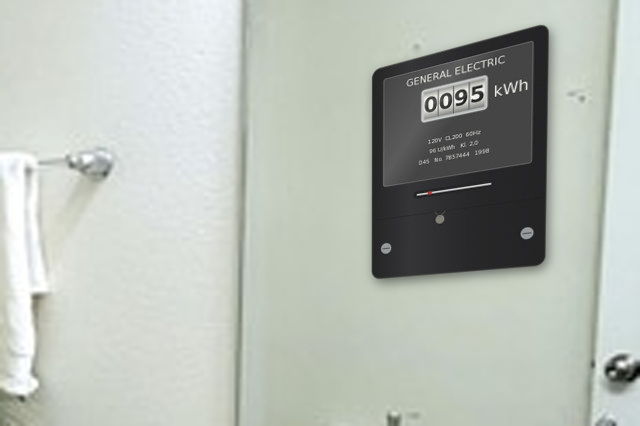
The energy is value=95 unit=kWh
